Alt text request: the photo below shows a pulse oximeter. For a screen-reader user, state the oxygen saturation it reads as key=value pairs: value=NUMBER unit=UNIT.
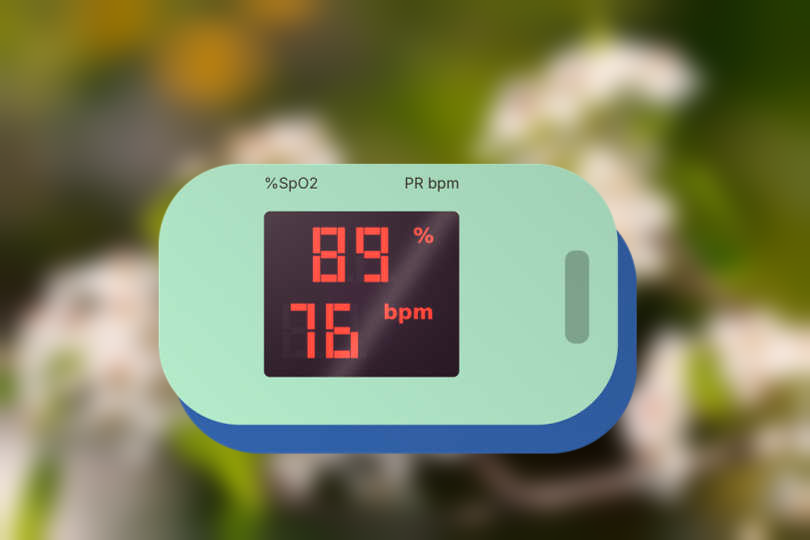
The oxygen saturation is value=89 unit=%
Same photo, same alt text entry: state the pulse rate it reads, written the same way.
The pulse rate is value=76 unit=bpm
